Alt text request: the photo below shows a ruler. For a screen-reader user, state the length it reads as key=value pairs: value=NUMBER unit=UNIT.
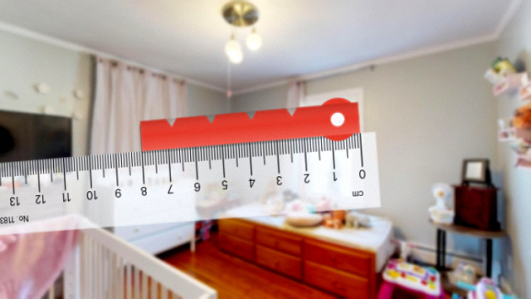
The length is value=8 unit=cm
